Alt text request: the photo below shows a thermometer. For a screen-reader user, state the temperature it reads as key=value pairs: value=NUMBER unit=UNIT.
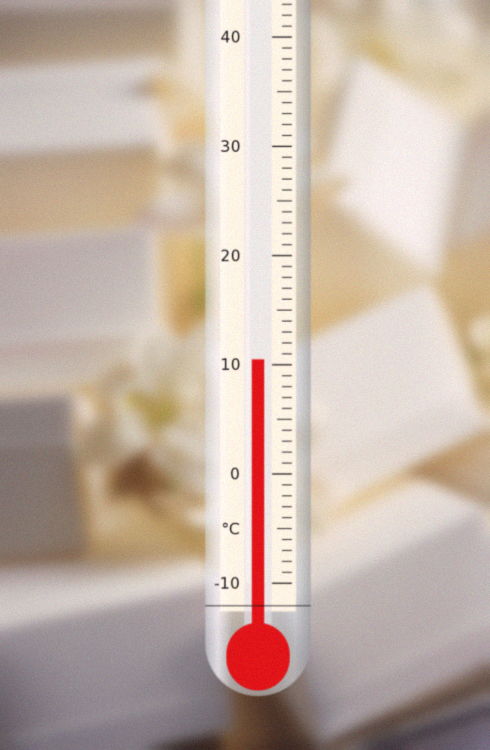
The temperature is value=10.5 unit=°C
